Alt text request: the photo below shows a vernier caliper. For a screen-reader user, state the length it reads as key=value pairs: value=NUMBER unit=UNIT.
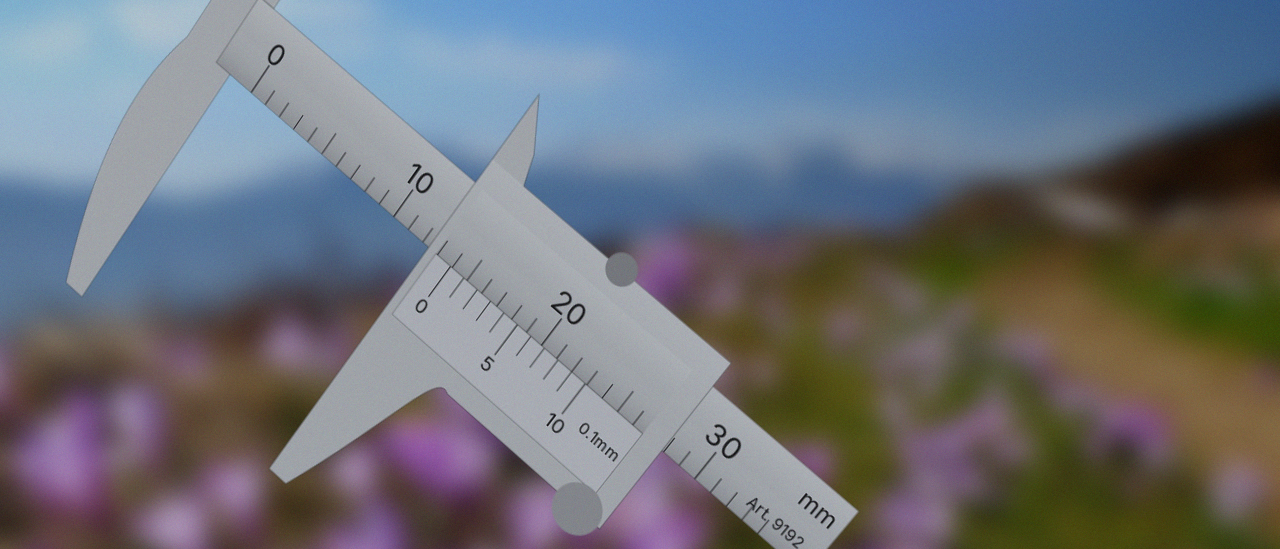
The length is value=13.9 unit=mm
